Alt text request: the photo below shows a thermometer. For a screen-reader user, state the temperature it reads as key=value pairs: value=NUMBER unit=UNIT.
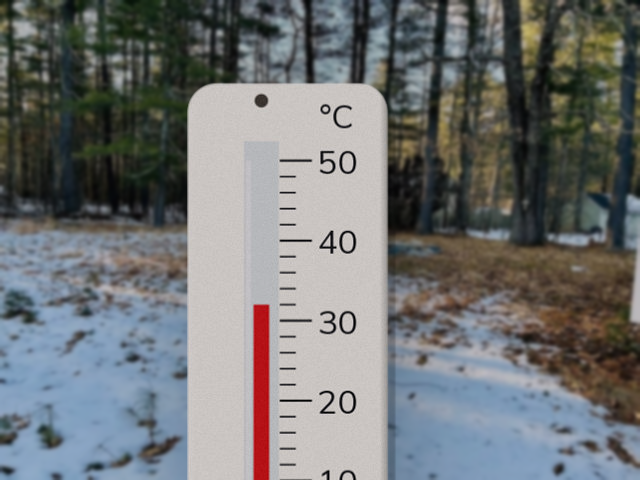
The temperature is value=32 unit=°C
